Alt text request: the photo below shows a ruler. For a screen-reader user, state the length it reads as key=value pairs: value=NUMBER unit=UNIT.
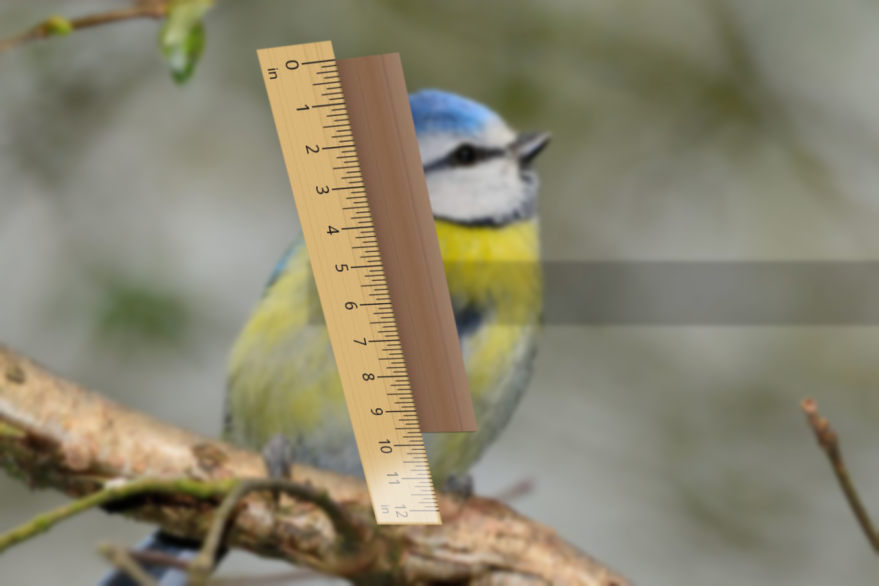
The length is value=9.625 unit=in
